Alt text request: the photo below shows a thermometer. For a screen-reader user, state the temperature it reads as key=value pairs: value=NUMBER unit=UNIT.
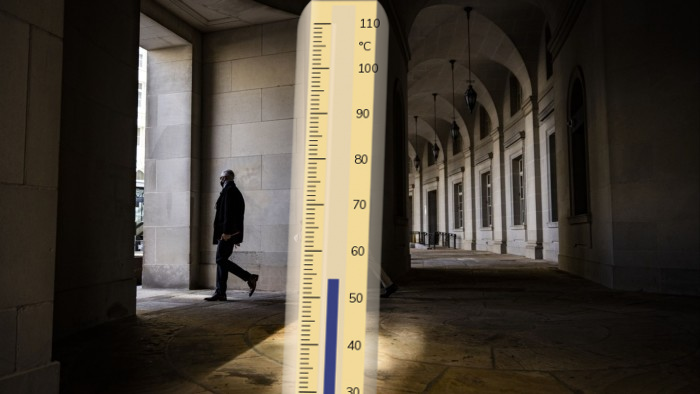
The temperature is value=54 unit=°C
